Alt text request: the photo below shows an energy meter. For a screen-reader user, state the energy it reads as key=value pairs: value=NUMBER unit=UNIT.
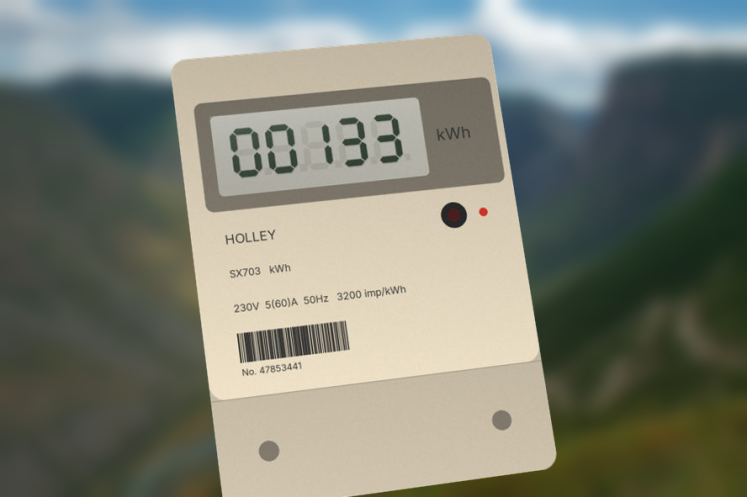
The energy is value=133 unit=kWh
